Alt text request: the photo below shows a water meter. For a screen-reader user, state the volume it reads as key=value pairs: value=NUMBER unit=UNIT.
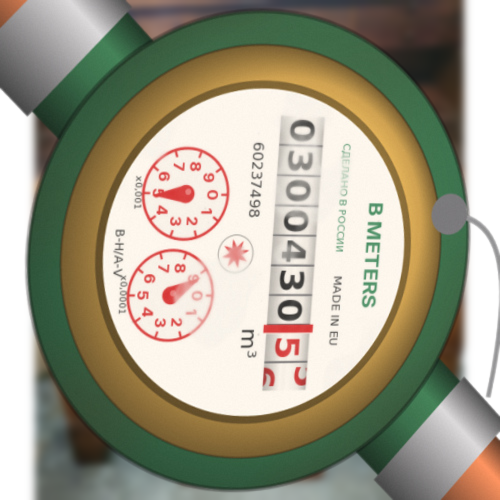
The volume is value=300430.5549 unit=m³
